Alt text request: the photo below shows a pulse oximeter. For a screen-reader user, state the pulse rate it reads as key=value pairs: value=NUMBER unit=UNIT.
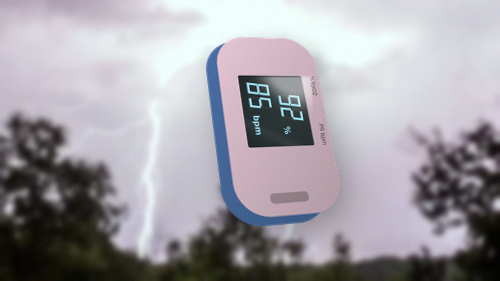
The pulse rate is value=85 unit=bpm
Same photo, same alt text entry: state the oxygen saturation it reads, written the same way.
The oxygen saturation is value=92 unit=%
